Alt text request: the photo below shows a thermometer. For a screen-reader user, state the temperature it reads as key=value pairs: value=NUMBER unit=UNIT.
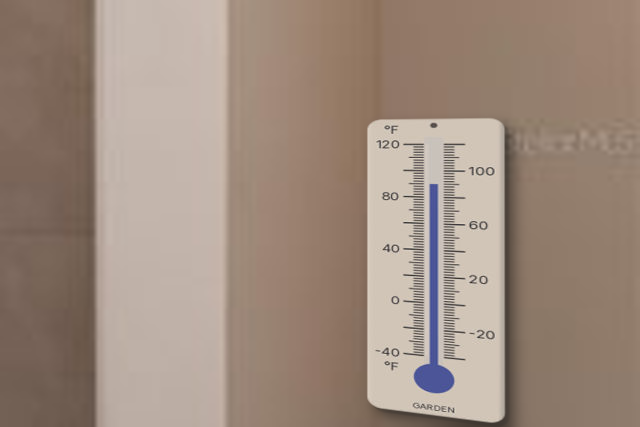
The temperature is value=90 unit=°F
